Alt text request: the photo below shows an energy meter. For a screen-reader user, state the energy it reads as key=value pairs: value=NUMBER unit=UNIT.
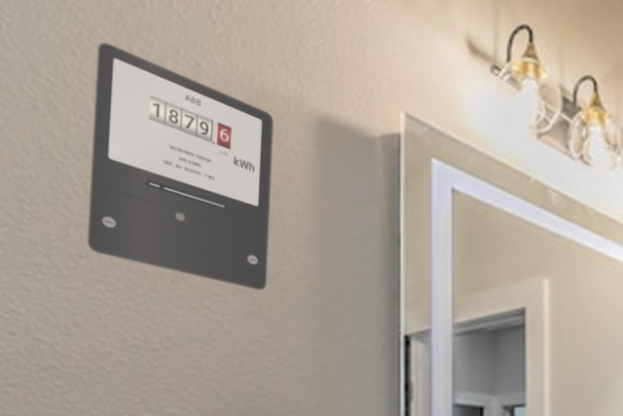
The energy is value=1879.6 unit=kWh
